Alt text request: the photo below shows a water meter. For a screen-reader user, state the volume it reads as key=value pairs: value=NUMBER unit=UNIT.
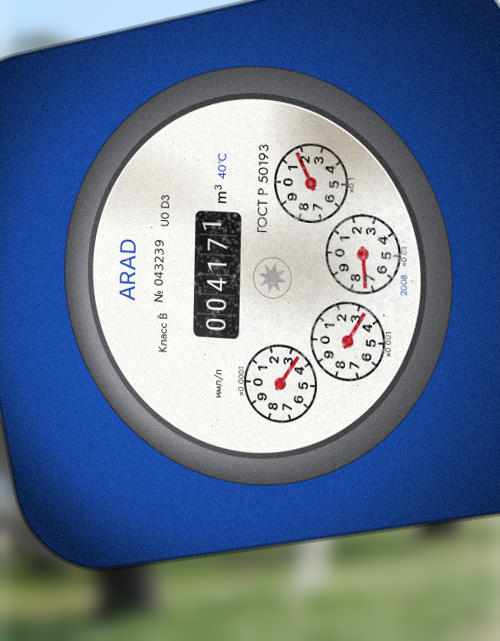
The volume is value=4171.1733 unit=m³
